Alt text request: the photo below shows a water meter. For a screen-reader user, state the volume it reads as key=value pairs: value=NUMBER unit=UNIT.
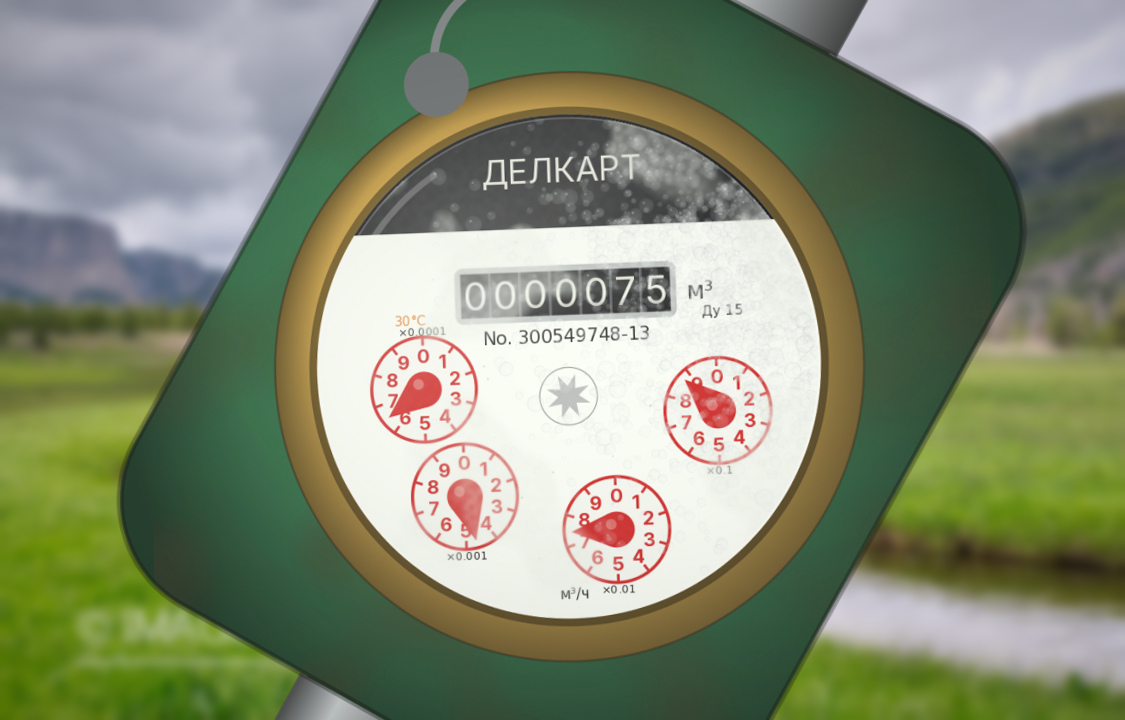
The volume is value=75.8746 unit=m³
